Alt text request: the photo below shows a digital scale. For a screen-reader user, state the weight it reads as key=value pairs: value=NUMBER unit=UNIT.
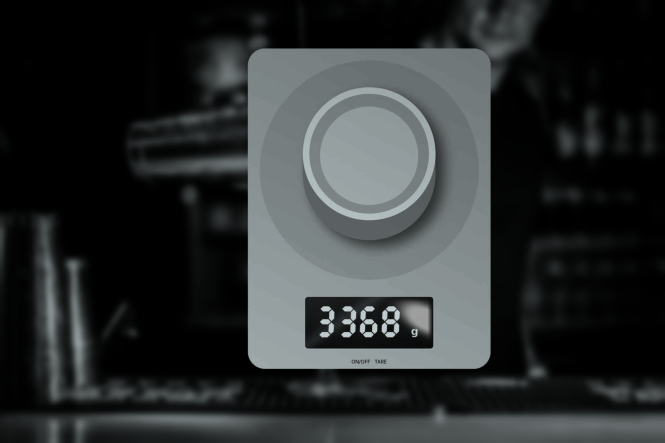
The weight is value=3368 unit=g
